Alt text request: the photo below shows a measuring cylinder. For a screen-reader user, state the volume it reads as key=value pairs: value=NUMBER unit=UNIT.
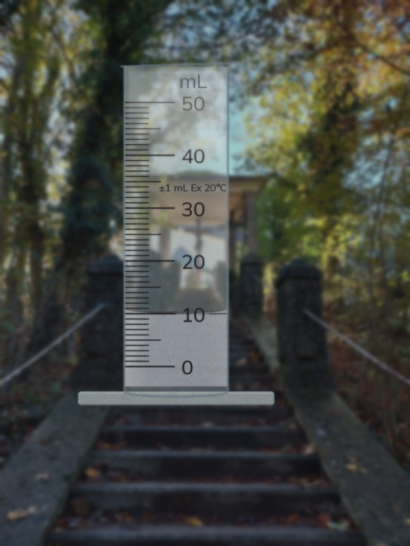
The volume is value=10 unit=mL
